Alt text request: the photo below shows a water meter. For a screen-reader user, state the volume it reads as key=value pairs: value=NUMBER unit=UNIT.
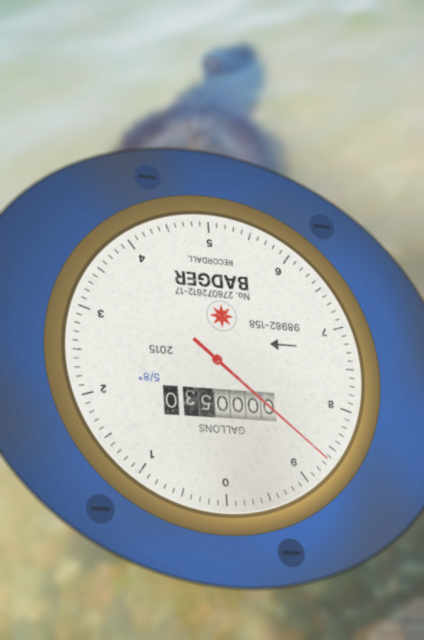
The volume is value=528.6 unit=gal
